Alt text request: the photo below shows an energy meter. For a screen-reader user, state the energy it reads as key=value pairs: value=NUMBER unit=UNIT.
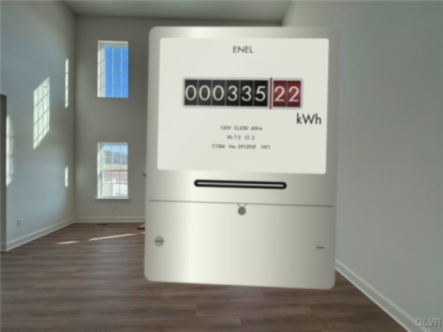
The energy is value=335.22 unit=kWh
